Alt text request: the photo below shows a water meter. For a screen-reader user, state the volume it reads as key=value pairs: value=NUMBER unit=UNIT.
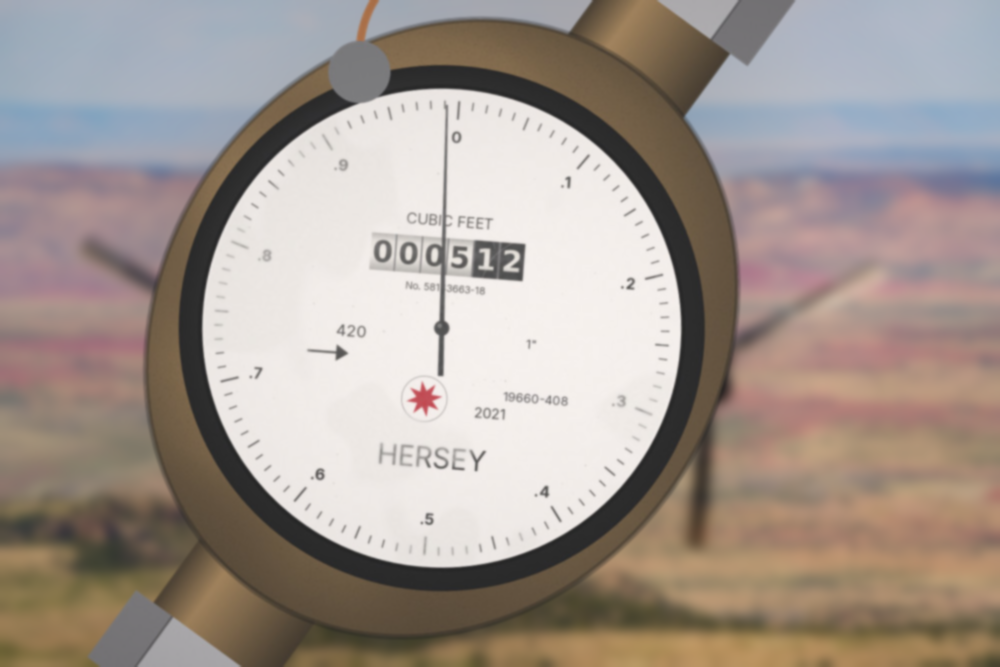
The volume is value=511.99 unit=ft³
